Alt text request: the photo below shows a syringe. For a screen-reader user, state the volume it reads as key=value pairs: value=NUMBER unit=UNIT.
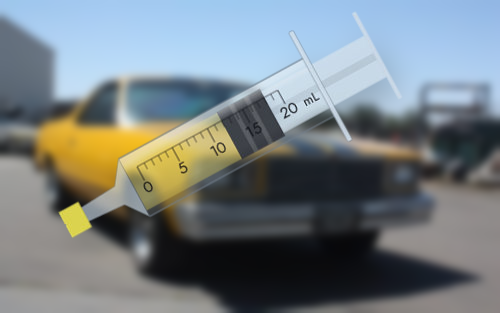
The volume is value=12 unit=mL
